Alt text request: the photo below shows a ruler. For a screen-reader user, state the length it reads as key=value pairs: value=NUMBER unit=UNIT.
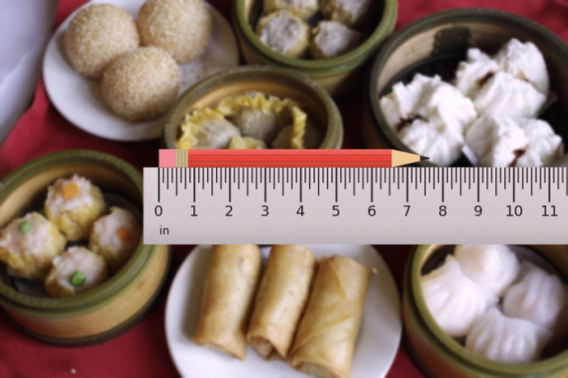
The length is value=7.625 unit=in
